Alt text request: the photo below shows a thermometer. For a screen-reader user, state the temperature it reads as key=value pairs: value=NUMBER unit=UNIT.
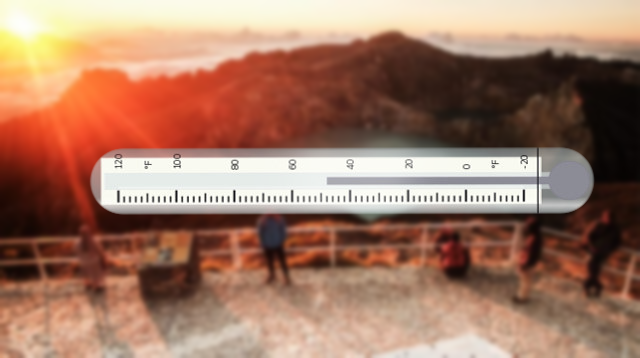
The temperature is value=48 unit=°F
